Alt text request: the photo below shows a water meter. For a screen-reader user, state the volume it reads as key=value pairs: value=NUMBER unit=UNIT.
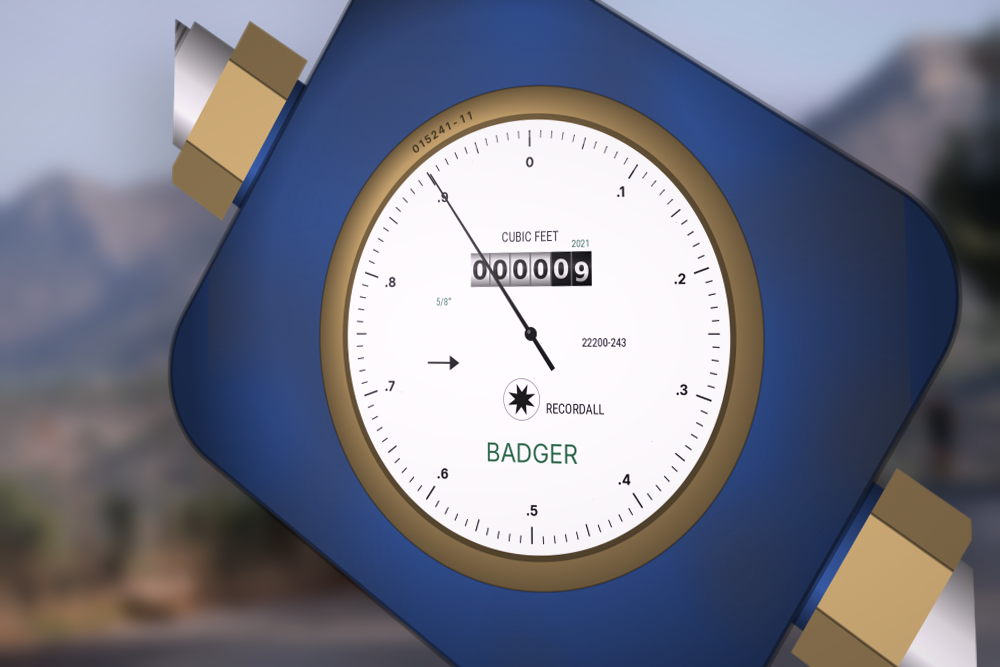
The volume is value=8.90 unit=ft³
